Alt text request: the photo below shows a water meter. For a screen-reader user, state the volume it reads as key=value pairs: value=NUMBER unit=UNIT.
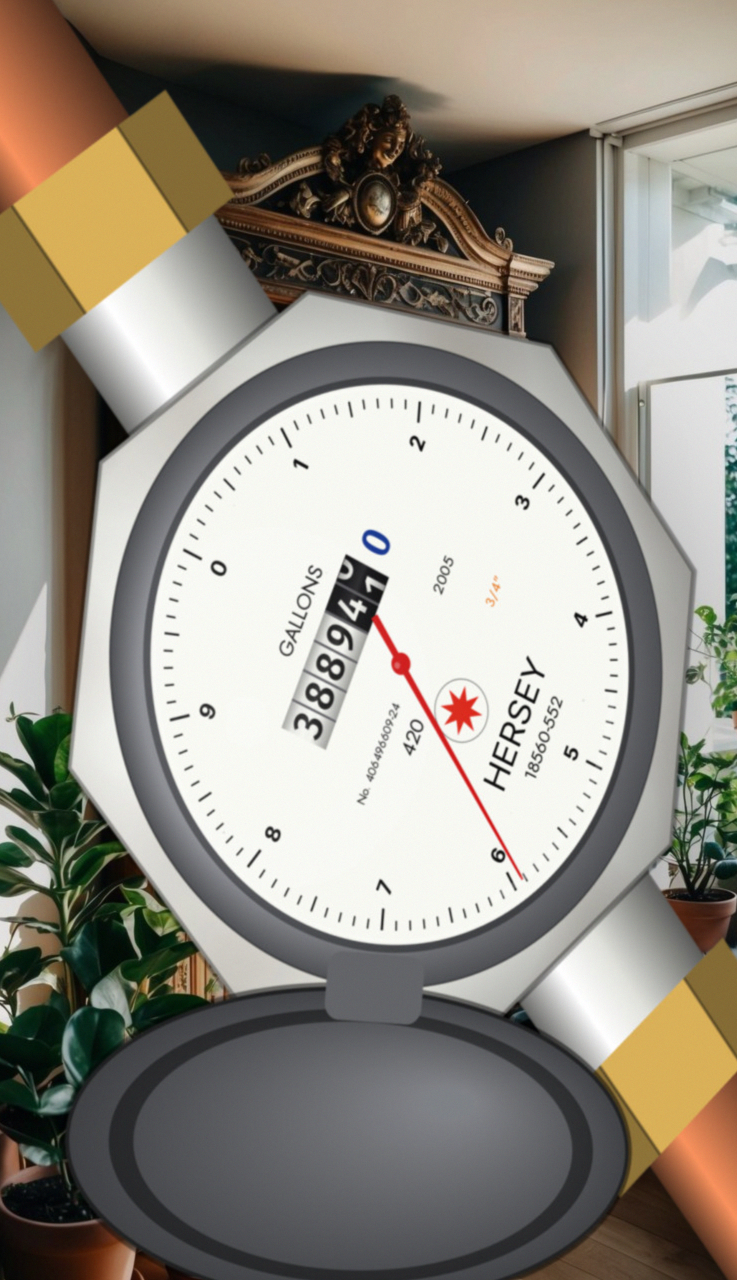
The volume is value=3889405.9 unit=gal
